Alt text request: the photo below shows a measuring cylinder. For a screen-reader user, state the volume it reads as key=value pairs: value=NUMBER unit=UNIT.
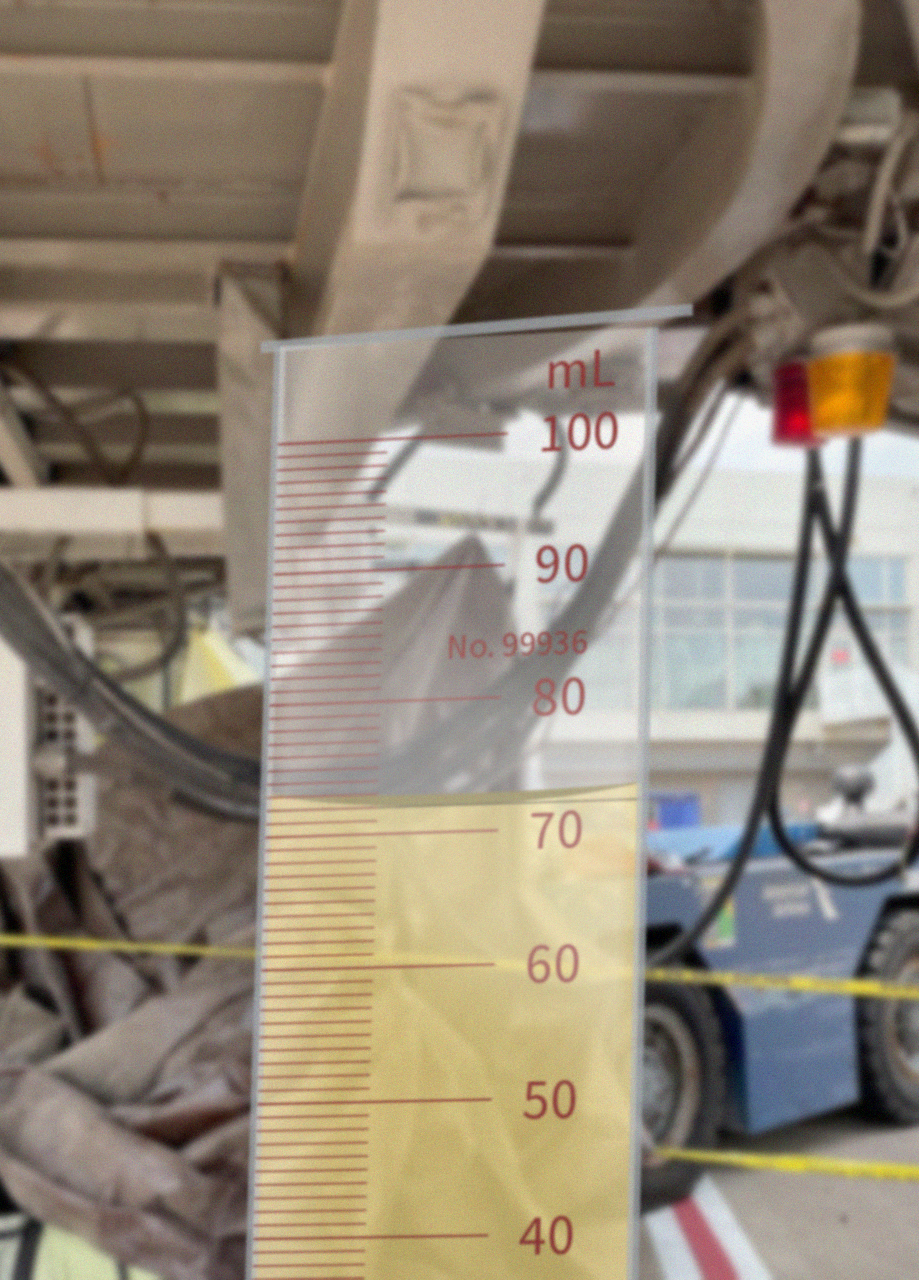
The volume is value=72 unit=mL
